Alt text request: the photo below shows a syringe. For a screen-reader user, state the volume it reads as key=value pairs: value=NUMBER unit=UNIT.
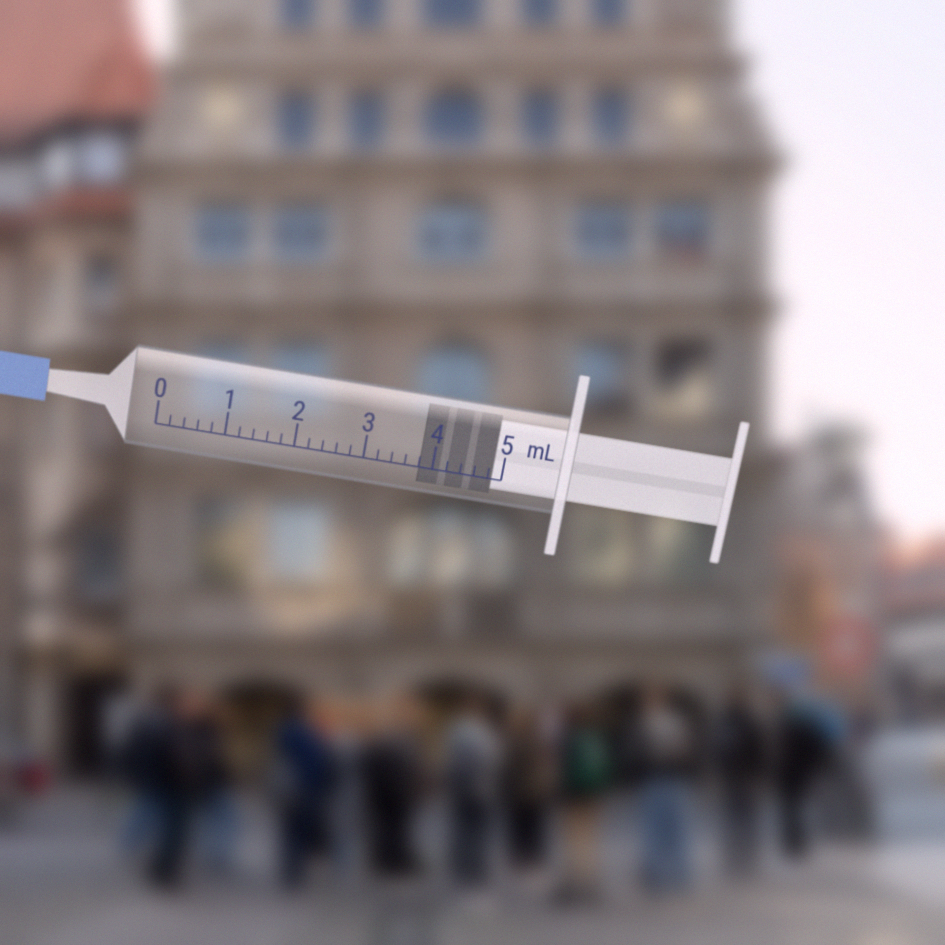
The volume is value=3.8 unit=mL
